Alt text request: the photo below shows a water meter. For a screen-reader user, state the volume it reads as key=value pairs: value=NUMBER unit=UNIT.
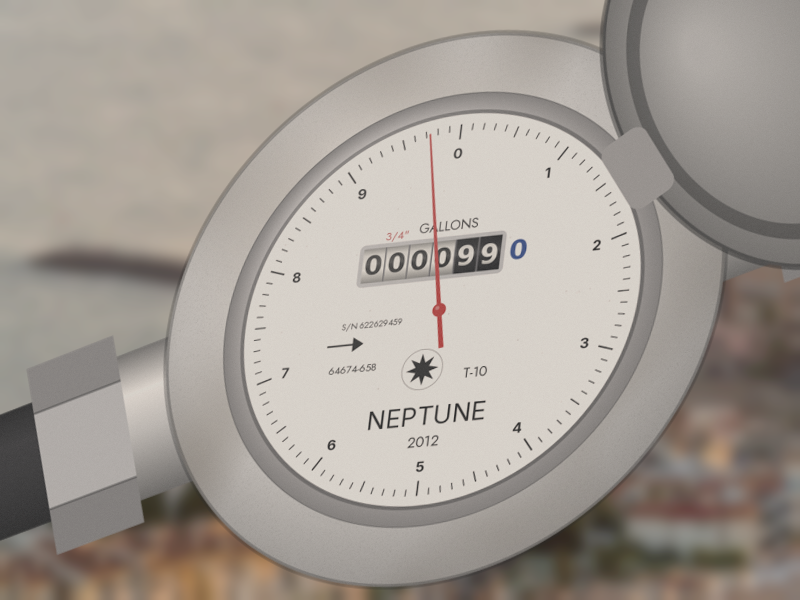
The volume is value=989.7 unit=gal
